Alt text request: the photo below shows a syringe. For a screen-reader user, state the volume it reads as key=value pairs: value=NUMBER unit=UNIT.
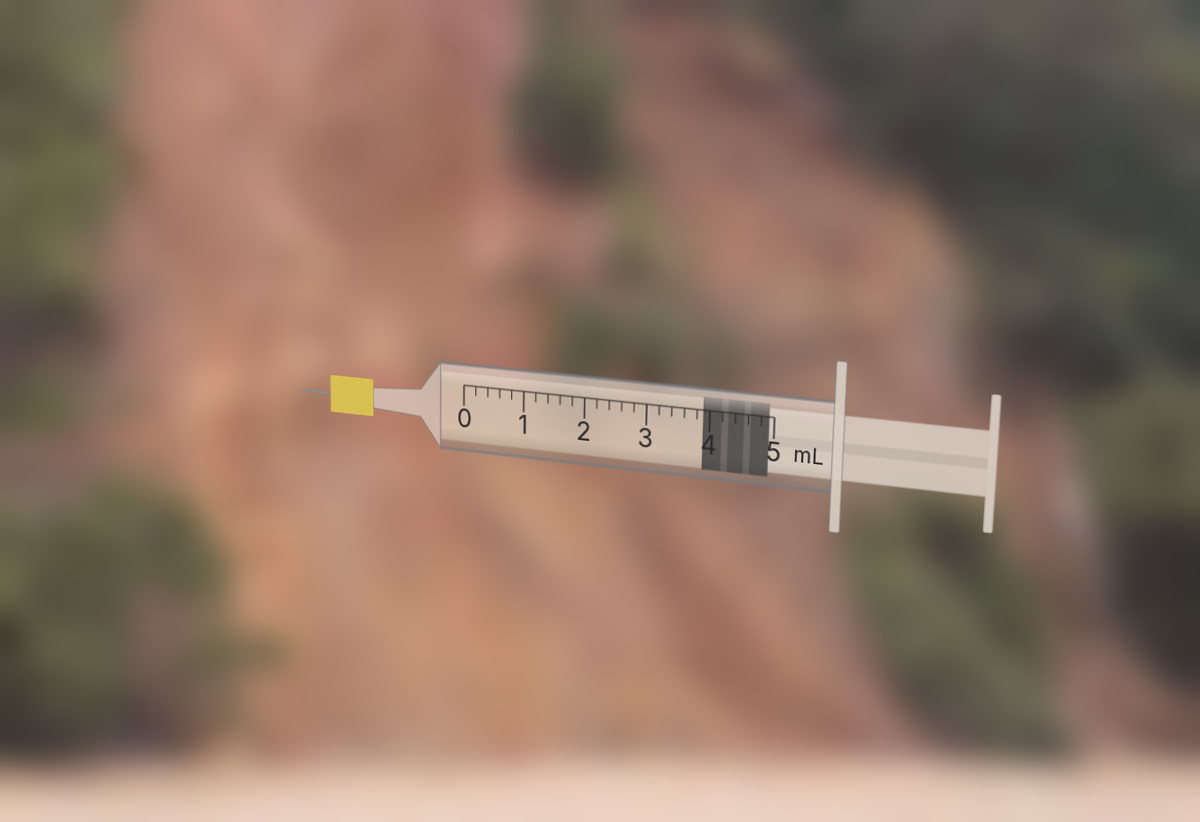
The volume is value=3.9 unit=mL
